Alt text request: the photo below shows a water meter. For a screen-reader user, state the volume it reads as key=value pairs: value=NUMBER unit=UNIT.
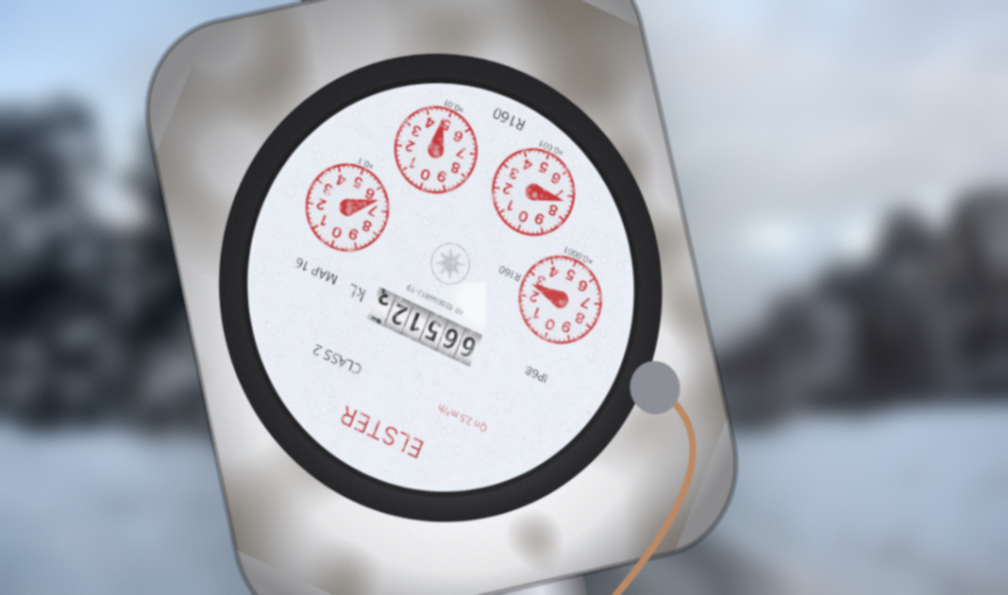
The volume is value=665122.6472 unit=kL
